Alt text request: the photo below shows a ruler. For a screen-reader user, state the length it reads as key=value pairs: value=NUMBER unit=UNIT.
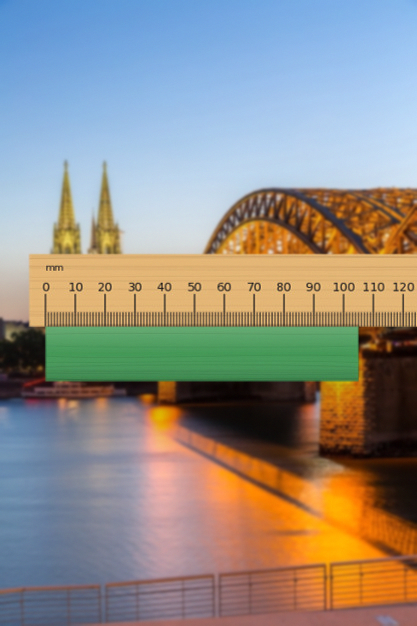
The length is value=105 unit=mm
